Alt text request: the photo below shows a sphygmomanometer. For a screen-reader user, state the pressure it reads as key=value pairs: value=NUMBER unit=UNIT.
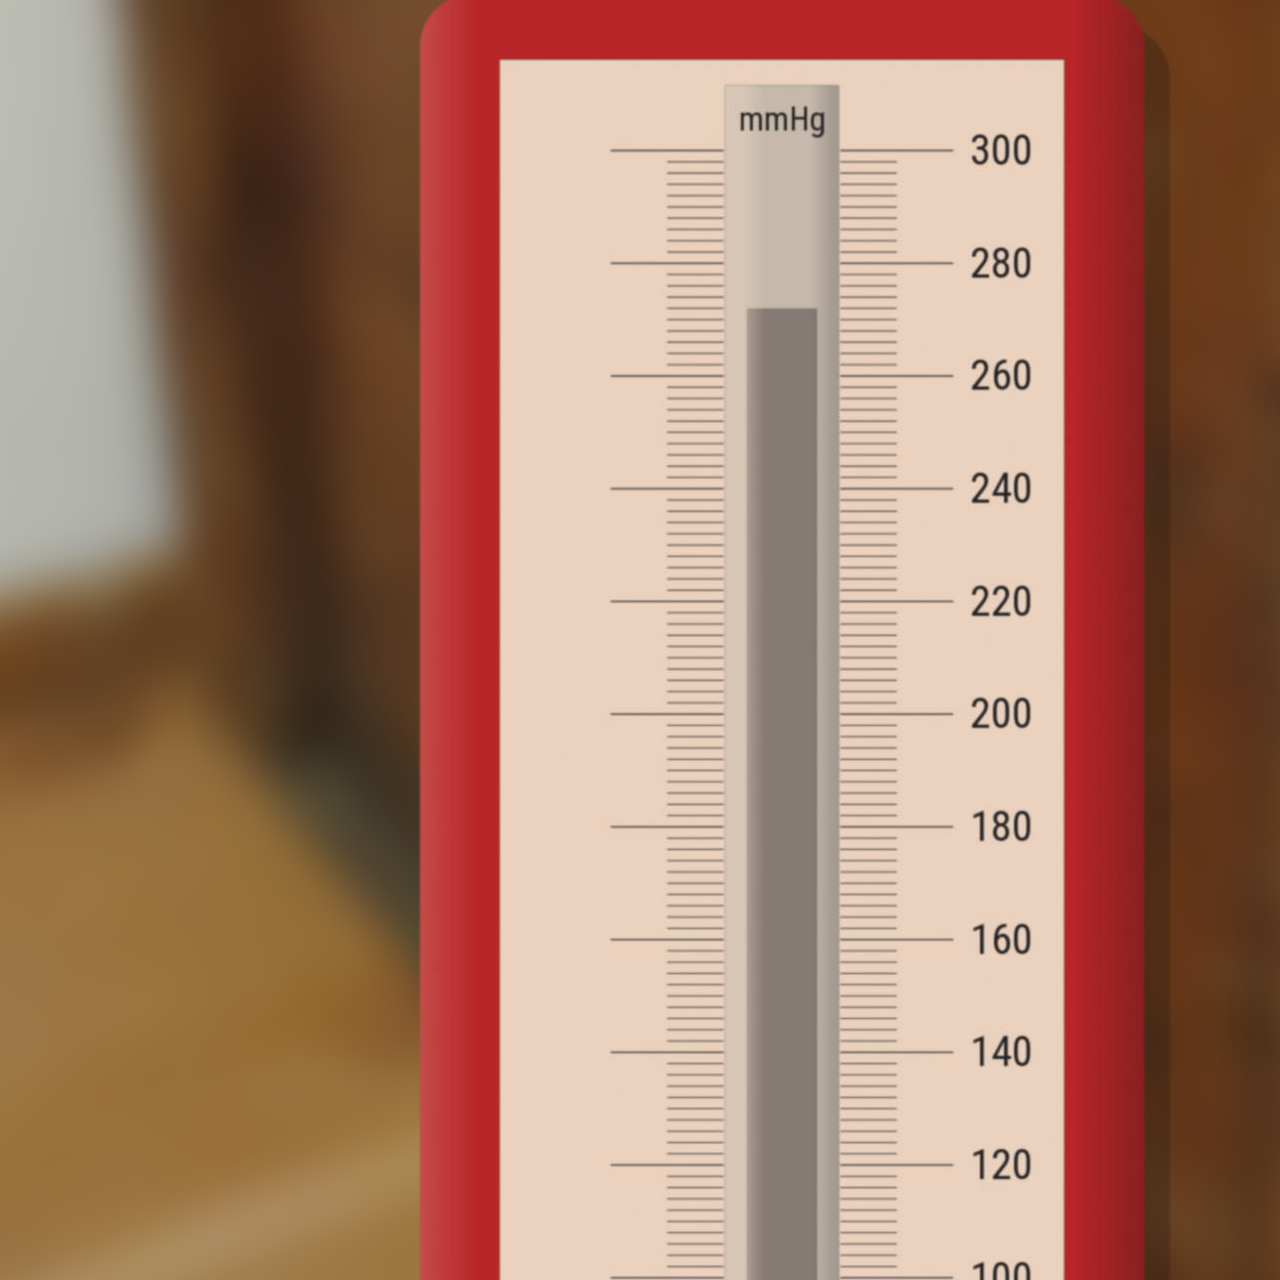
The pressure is value=272 unit=mmHg
